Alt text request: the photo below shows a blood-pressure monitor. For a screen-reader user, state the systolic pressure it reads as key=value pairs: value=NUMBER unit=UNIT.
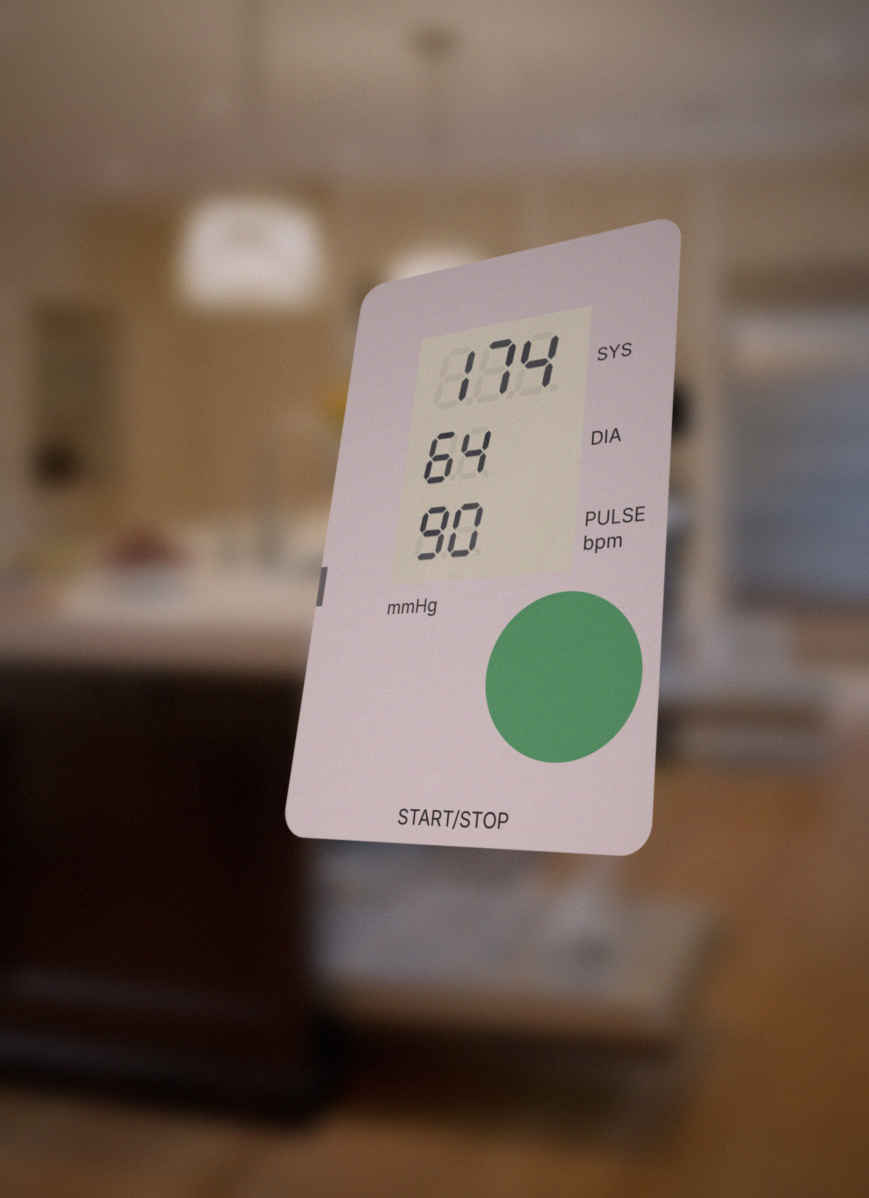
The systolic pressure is value=174 unit=mmHg
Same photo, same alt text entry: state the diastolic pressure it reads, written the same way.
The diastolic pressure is value=64 unit=mmHg
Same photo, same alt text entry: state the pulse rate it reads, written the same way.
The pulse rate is value=90 unit=bpm
